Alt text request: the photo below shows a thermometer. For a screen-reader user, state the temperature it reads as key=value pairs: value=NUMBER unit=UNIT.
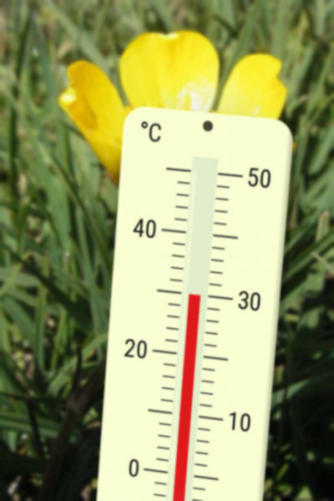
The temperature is value=30 unit=°C
